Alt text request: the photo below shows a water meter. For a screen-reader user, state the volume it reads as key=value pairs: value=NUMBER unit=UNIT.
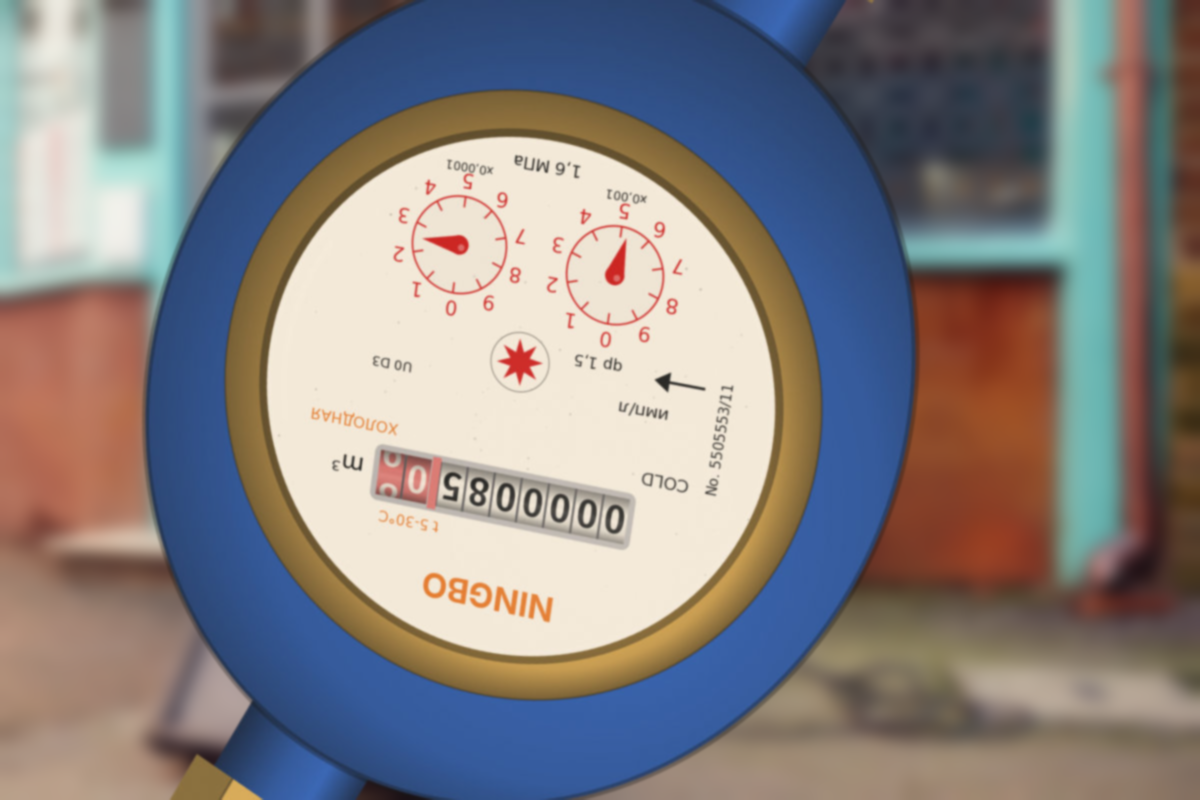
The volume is value=85.0852 unit=m³
